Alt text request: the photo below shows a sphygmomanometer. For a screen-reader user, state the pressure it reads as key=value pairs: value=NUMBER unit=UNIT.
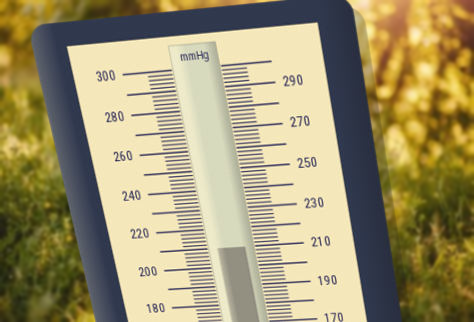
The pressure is value=210 unit=mmHg
